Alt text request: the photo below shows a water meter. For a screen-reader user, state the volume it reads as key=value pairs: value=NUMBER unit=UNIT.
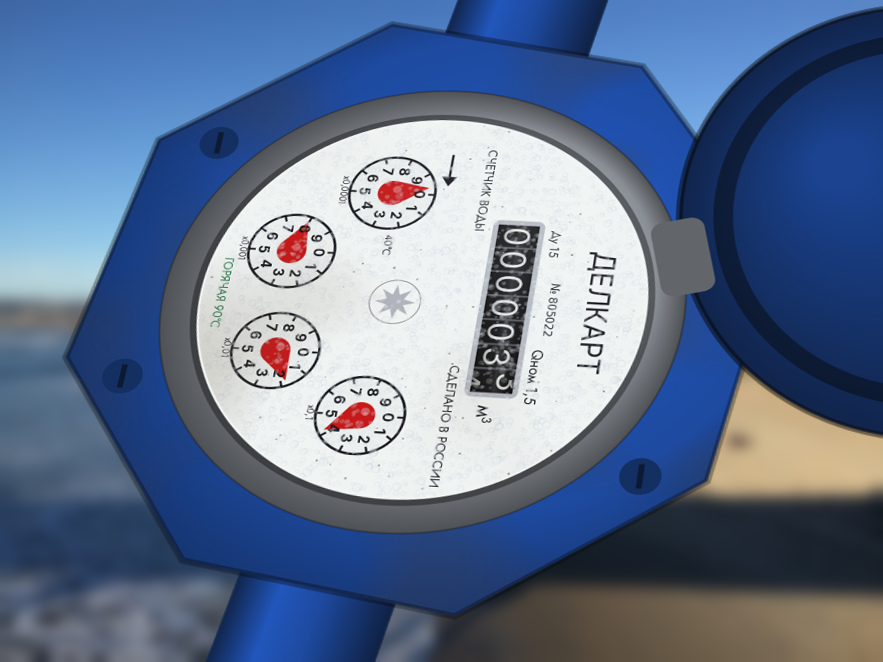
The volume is value=33.4179 unit=m³
